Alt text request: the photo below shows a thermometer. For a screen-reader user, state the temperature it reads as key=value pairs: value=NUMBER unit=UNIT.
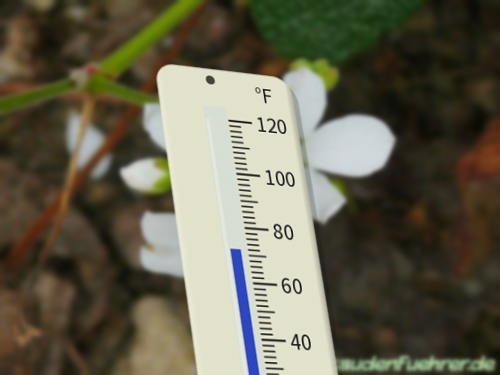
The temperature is value=72 unit=°F
